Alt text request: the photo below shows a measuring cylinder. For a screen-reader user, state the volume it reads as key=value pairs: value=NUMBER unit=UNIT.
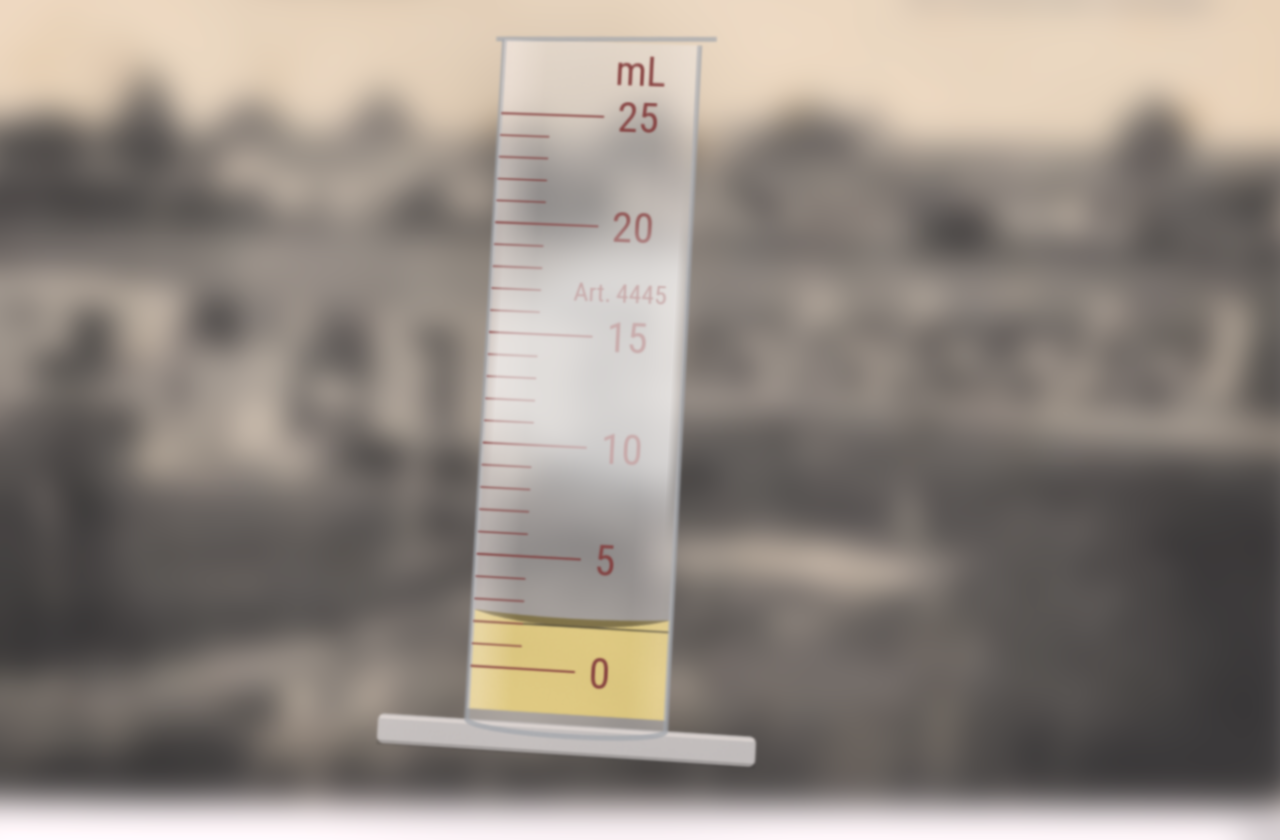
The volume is value=2 unit=mL
